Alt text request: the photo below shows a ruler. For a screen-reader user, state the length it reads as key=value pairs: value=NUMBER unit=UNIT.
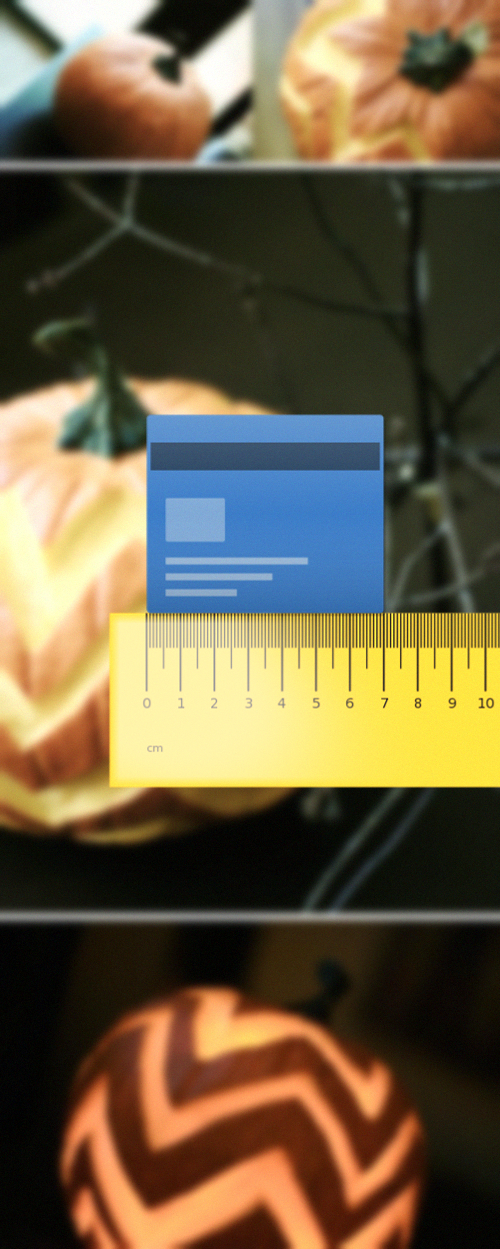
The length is value=7 unit=cm
